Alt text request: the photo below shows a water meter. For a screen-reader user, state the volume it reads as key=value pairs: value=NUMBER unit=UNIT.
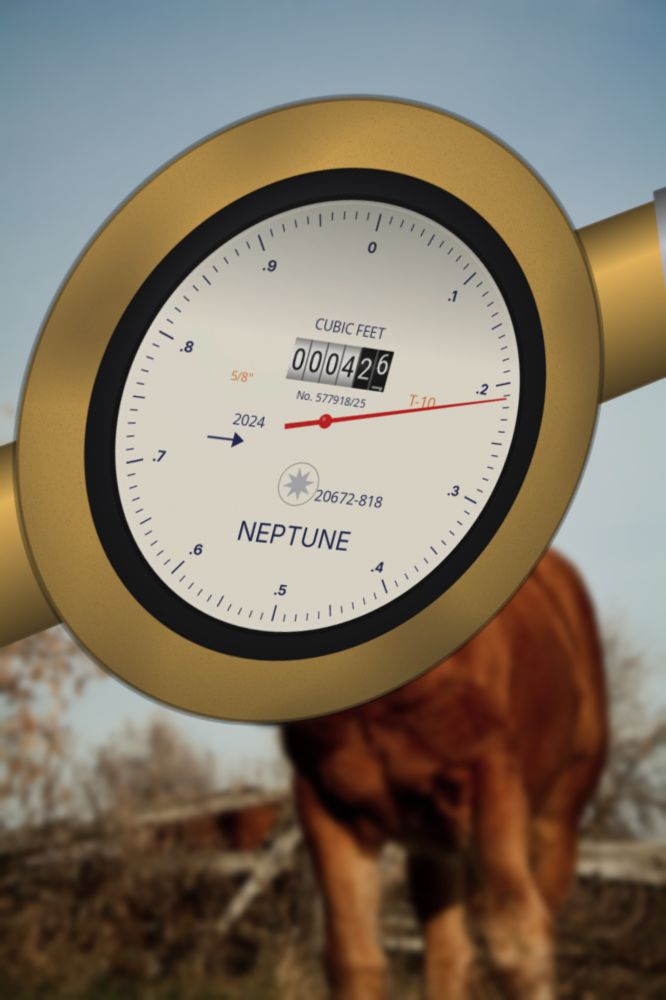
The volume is value=426.21 unit=ft³
